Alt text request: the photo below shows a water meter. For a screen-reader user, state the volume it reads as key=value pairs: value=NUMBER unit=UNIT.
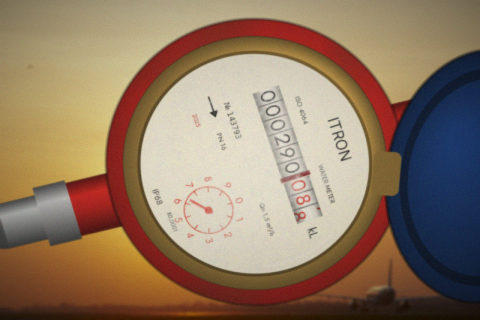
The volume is value=290.0876 unit=kL
